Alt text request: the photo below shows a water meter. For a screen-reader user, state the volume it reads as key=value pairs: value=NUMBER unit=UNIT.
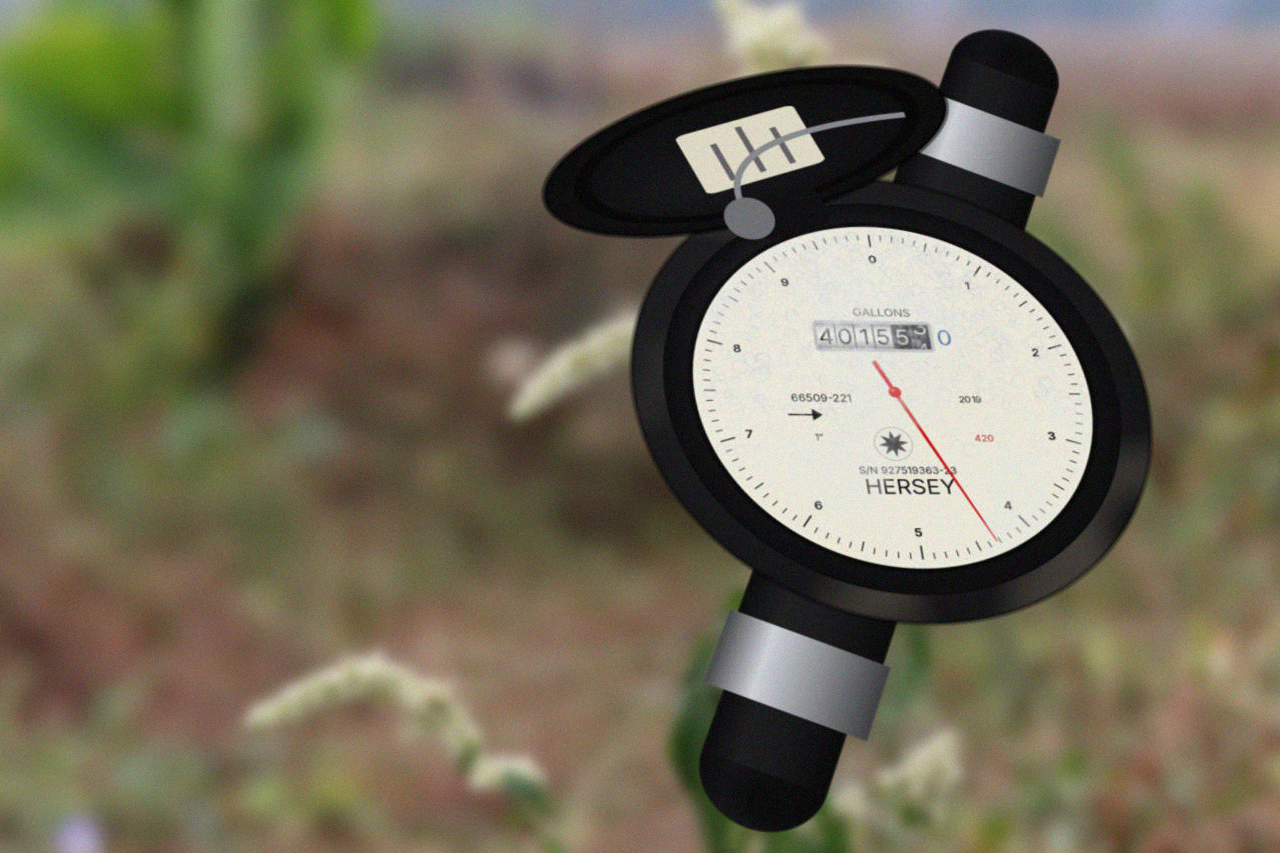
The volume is value=4015534.3 unit=gal
